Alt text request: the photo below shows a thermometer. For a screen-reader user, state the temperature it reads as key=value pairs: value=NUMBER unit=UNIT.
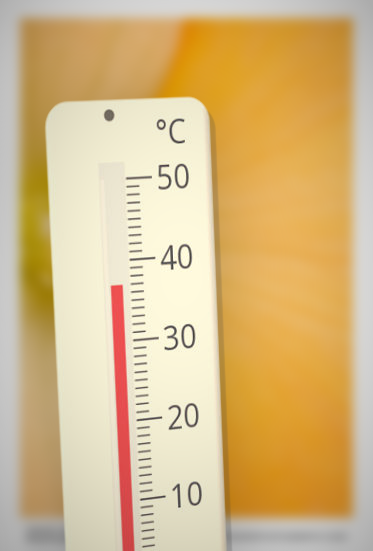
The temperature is value=37 unit=°C
